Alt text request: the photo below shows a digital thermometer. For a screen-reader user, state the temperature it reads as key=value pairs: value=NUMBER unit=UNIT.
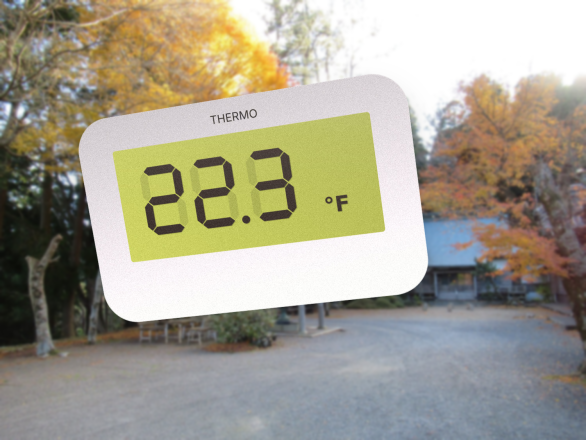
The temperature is value=22.3 unit=°F
